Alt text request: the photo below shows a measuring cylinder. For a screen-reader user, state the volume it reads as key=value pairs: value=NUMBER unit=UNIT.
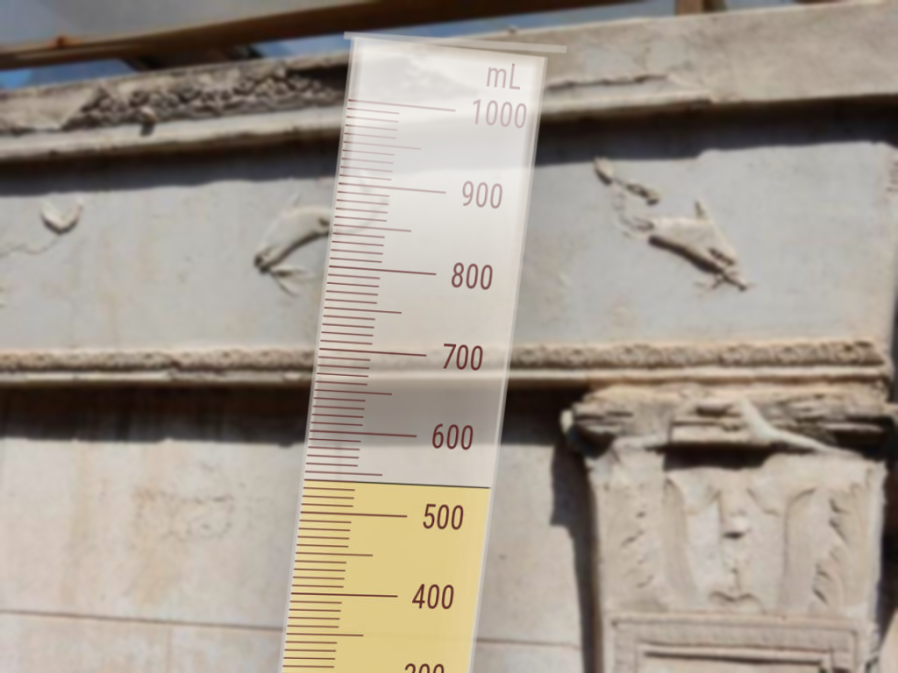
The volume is value=540 unit=mL
